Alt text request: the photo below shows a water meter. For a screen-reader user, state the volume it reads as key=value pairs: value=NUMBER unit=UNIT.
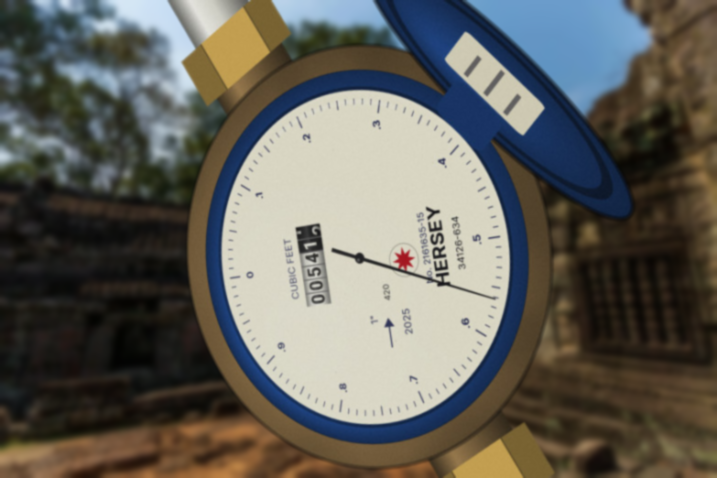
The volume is value=5411.56 unit=ft³
